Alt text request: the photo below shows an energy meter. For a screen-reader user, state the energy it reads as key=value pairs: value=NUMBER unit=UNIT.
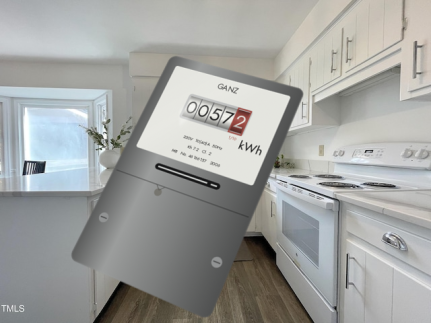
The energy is value=57.2 unit=kWh
